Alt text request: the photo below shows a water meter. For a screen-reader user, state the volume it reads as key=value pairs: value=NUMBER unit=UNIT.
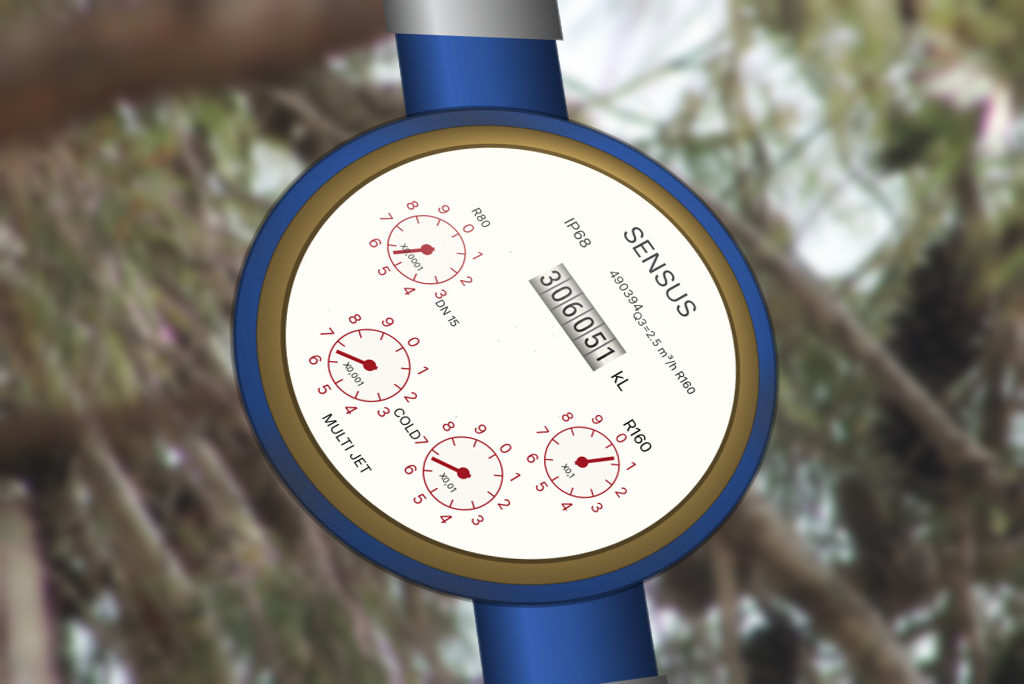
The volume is value=306051.0665 unit=kL
